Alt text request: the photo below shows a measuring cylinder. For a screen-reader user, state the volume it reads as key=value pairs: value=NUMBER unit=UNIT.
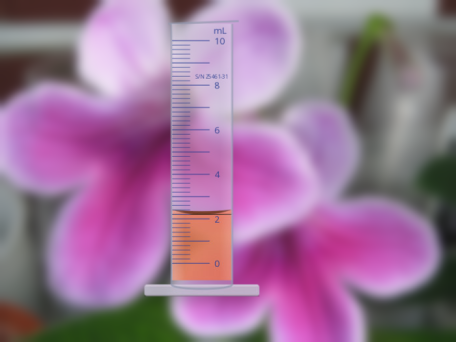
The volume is value=2.2 unit=mL
